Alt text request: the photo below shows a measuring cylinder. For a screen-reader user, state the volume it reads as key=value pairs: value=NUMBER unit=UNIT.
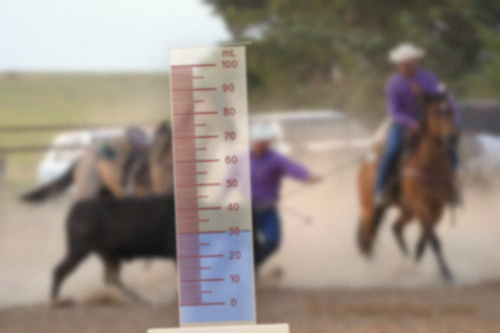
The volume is value=30 unit=mL
